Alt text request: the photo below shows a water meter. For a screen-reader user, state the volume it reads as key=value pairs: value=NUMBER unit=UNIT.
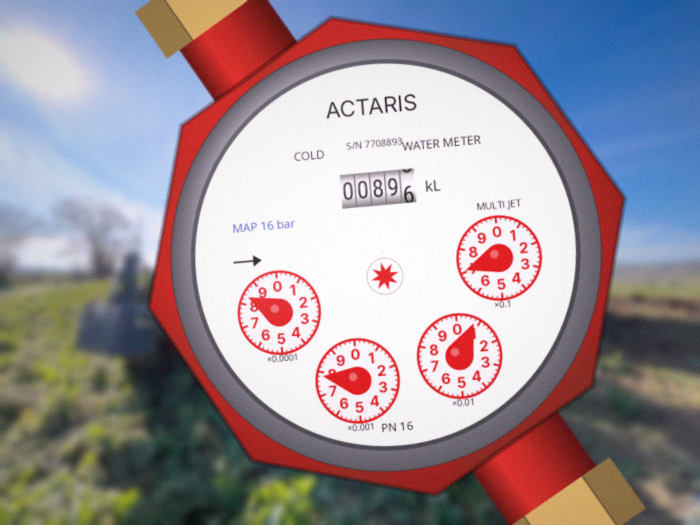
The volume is value=895.7078 unit=kL
